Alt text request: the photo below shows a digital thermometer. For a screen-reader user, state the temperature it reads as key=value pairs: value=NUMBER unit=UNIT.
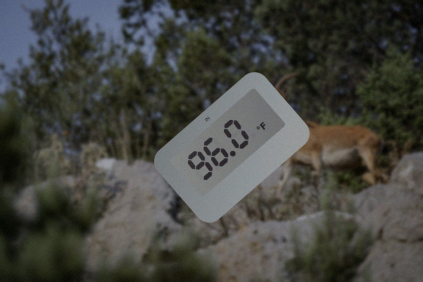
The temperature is value=96.0 unit=°F
